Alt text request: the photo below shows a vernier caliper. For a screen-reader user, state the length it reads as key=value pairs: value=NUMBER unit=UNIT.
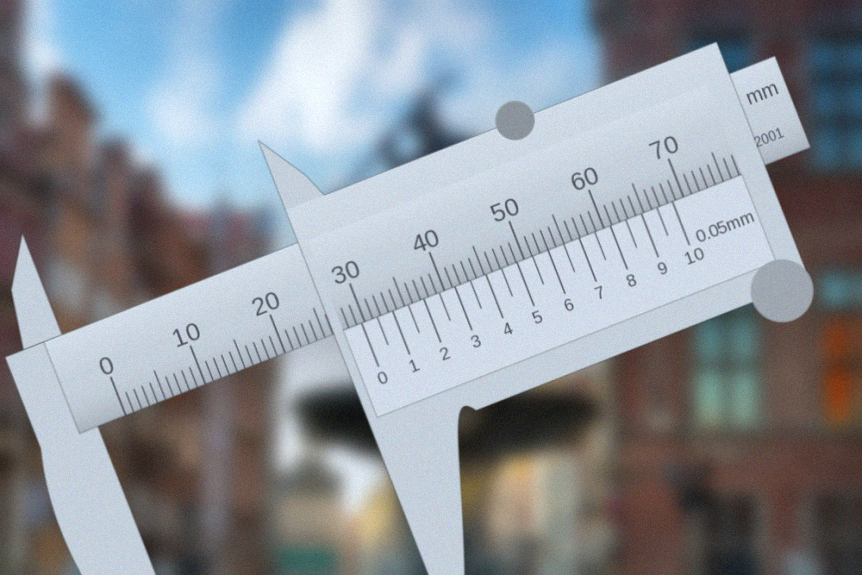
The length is value=29.6 unit=mm
